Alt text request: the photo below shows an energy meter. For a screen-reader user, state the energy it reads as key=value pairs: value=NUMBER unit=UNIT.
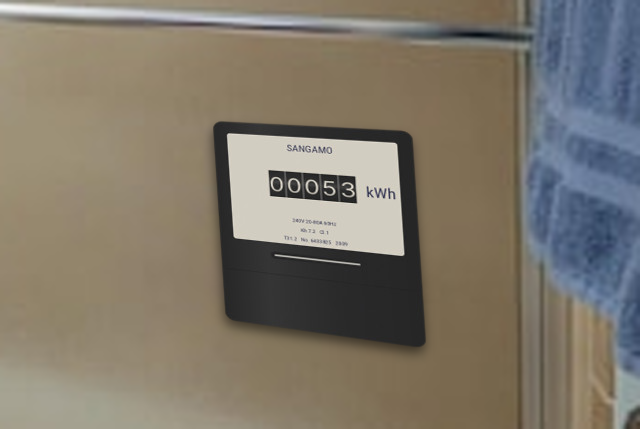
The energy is value=53 unit=kWh
